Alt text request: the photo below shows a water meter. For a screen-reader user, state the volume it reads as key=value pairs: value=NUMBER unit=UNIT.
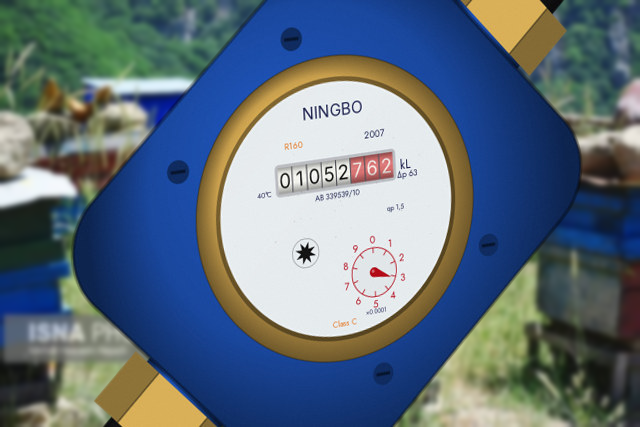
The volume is value=1052.7623 unit=kL
